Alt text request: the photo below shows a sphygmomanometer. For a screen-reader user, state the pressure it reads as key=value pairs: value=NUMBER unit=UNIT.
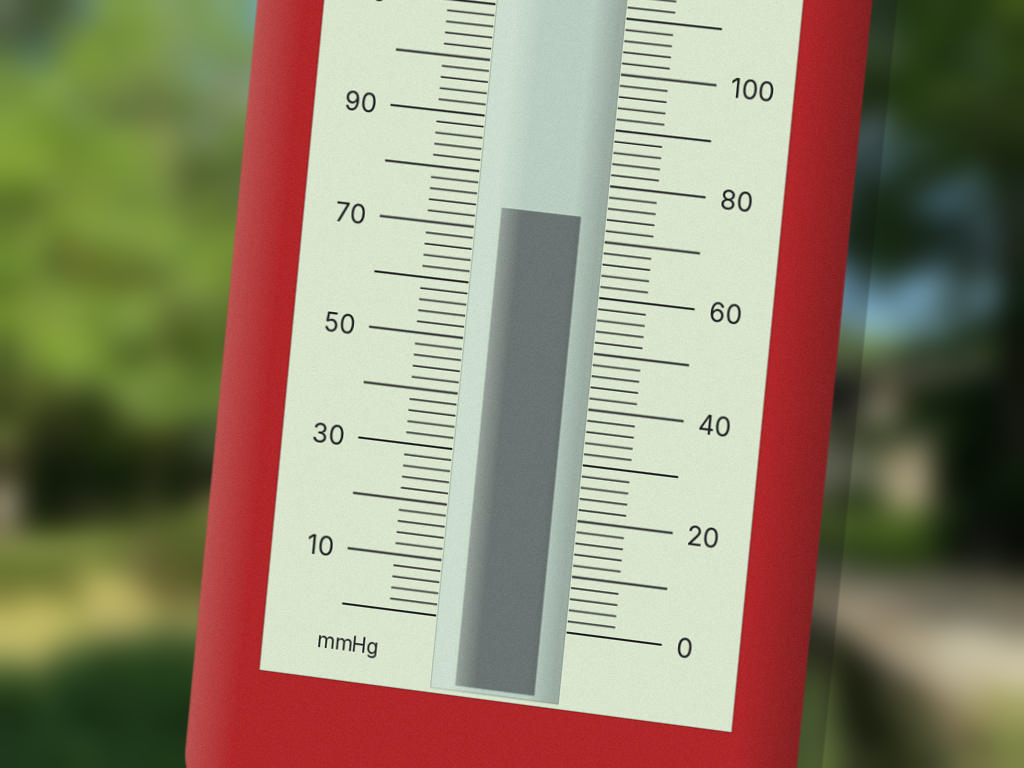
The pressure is value=74 unit=mmHg
